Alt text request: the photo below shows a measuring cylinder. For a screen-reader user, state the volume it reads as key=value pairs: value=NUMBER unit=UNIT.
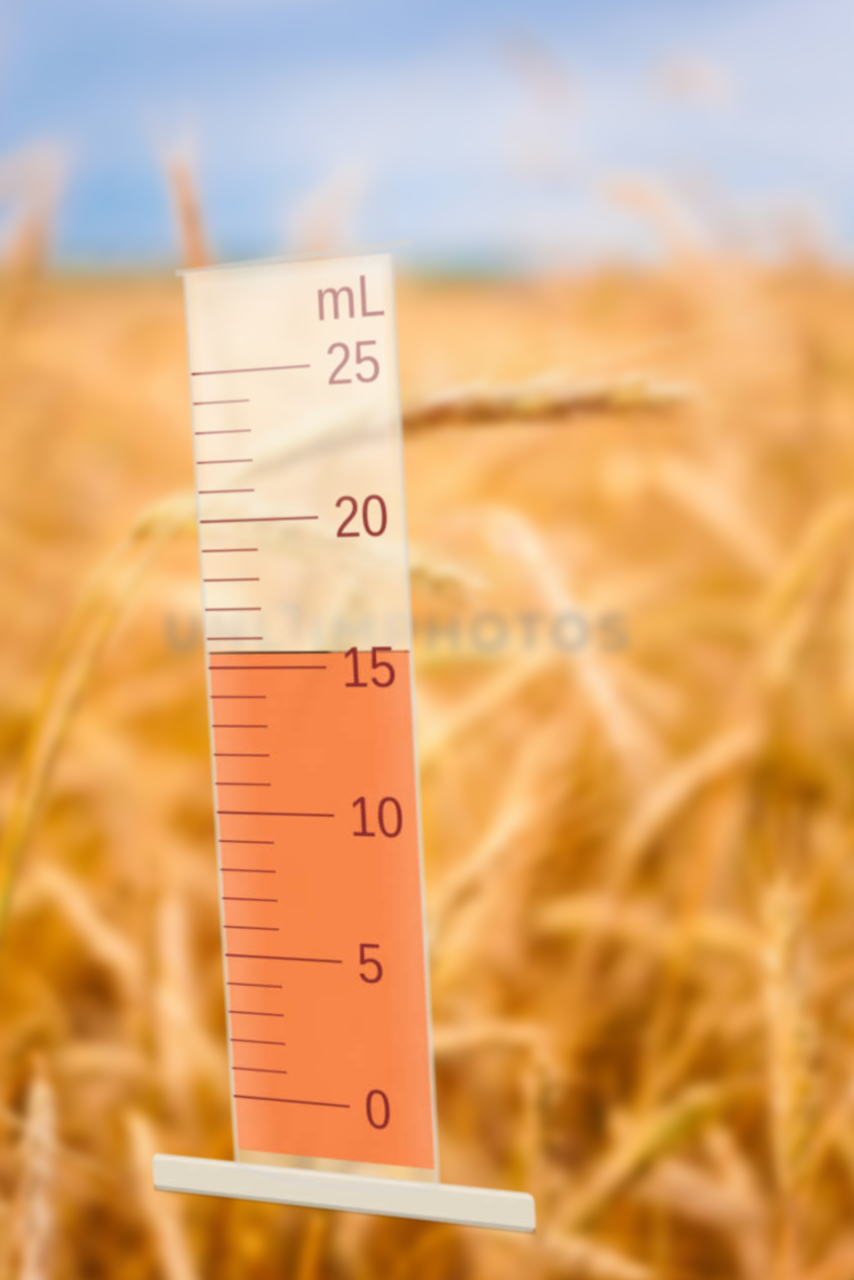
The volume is value=15.5 unit=mL
